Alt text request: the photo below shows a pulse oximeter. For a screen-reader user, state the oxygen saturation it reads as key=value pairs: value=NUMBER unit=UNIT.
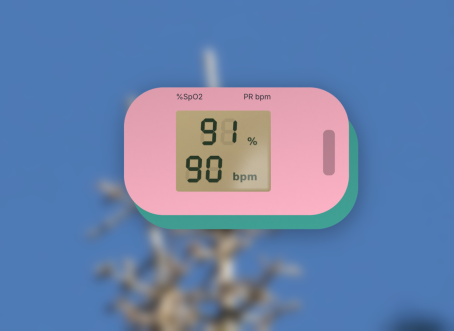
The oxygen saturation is value=91 unit=%
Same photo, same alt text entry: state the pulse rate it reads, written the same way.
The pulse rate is value=90 unit=bpm
